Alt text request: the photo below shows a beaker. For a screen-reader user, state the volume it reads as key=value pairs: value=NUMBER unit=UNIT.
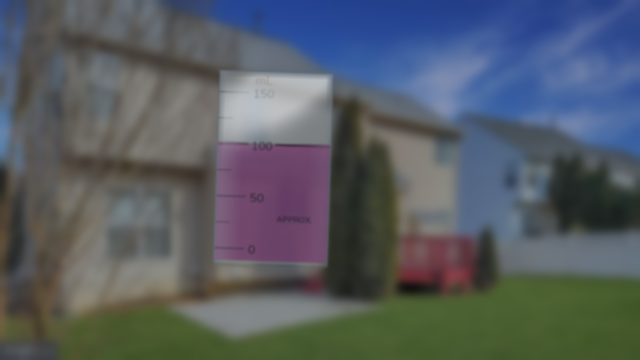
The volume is value=100 unit=mL
